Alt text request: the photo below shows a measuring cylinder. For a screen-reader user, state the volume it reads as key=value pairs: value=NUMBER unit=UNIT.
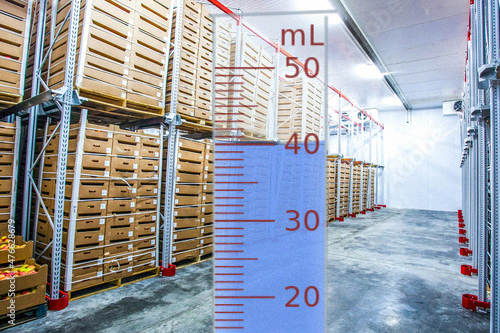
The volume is value=40 unit=mL
